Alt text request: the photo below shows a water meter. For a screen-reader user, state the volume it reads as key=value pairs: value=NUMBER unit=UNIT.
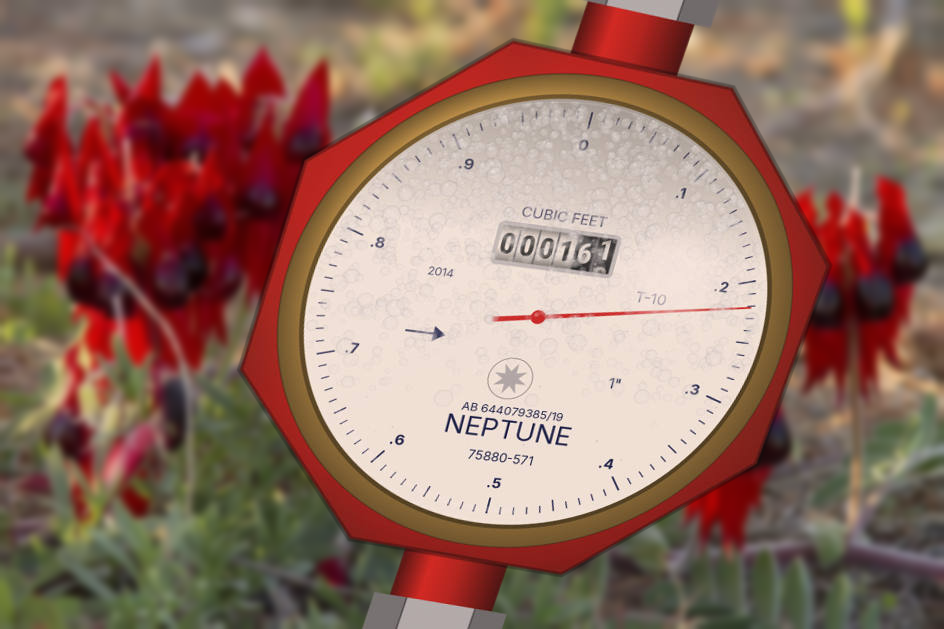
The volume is value=161.22 unit=ft³
